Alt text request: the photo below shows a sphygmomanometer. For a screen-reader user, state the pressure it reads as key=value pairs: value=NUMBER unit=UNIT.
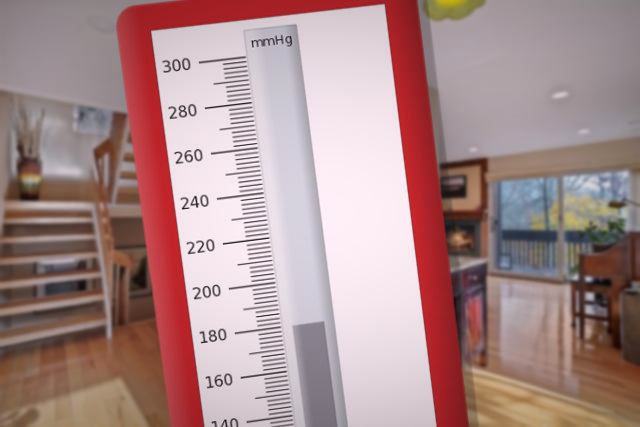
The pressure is value=180 unit=mmHg
